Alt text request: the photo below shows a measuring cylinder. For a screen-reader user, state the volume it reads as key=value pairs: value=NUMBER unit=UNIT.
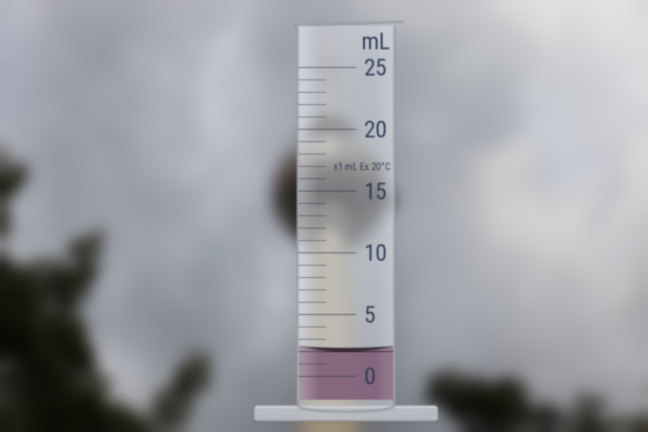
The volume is value=2 unit=mL
